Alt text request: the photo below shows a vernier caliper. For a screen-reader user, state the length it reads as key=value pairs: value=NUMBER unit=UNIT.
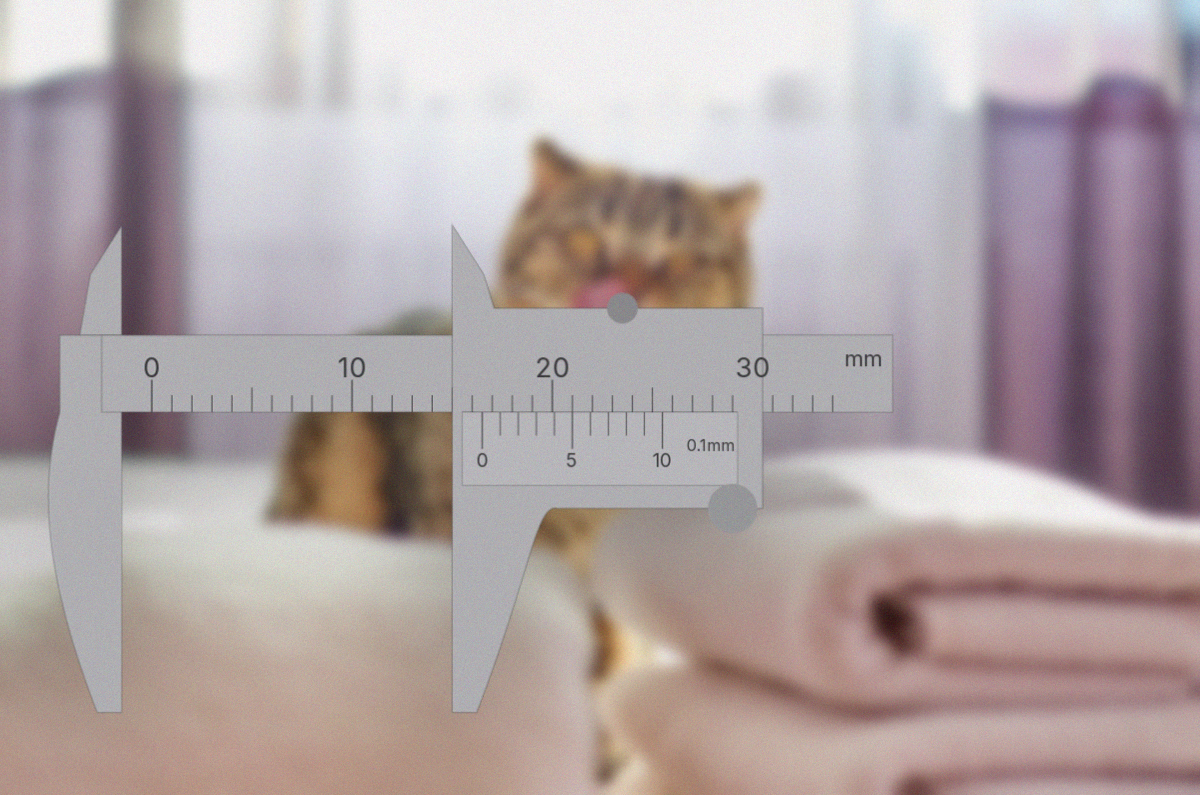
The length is value=16.5 unit=mm
